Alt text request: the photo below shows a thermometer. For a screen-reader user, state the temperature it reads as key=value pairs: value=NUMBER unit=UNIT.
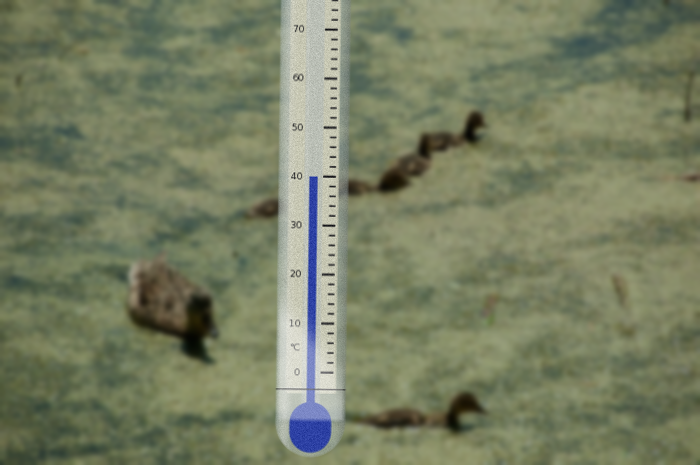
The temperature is value=40 unit=°C
